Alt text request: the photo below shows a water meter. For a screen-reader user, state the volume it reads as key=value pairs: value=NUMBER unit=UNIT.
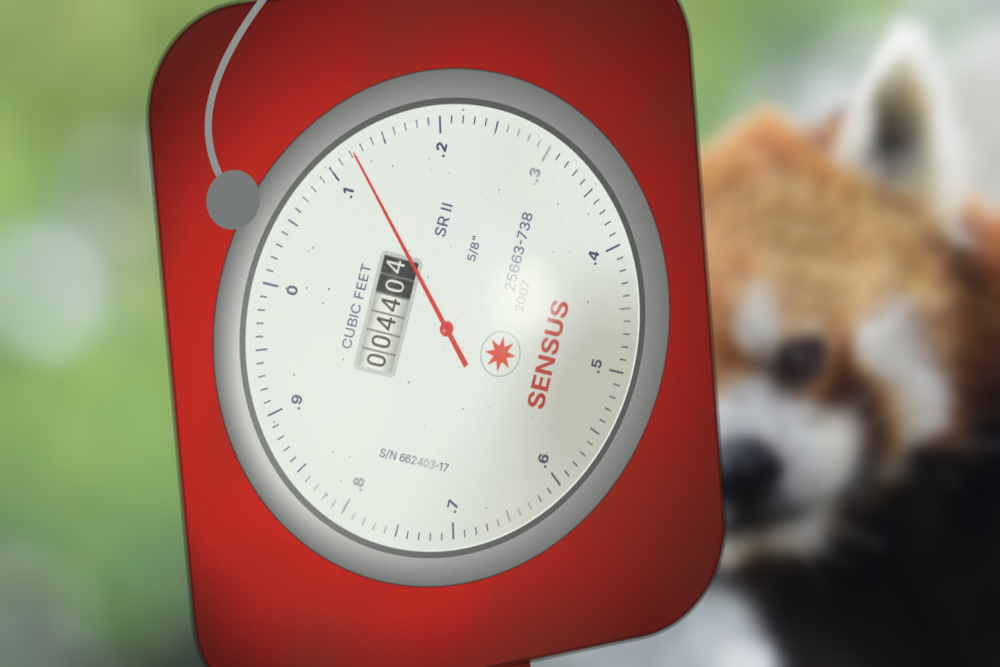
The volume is value=4404.12 unit=ft³
